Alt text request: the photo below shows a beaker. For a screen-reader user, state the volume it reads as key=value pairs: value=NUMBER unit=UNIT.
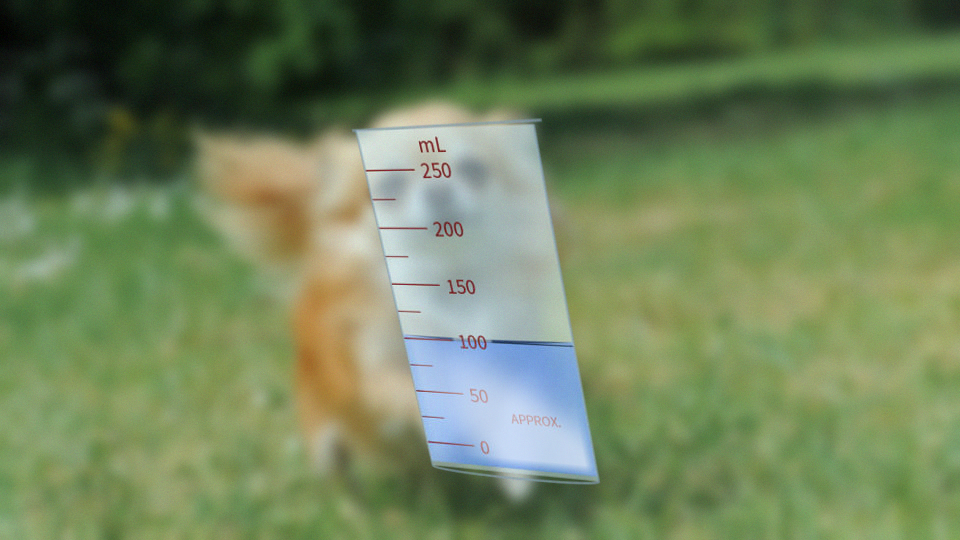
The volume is value=100 unit=mL
